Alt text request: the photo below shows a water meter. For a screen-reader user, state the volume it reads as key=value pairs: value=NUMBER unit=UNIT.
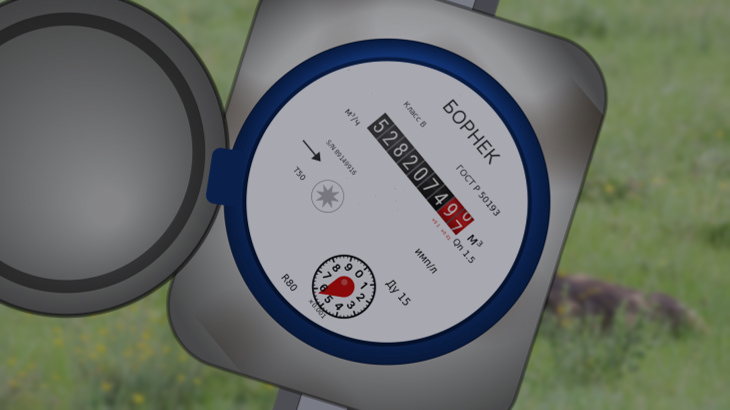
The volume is value=5282074.965 unit=m³
